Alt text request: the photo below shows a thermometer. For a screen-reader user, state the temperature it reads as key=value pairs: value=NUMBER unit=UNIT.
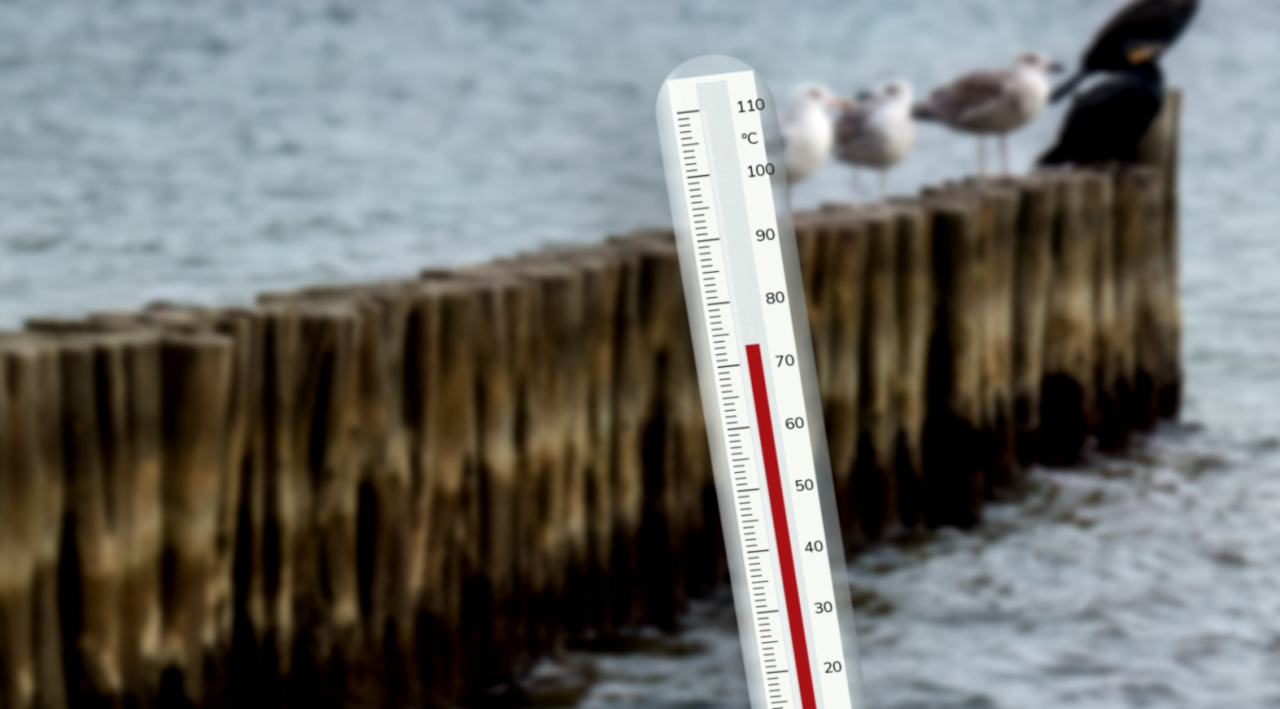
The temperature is value=73 unit=°C
